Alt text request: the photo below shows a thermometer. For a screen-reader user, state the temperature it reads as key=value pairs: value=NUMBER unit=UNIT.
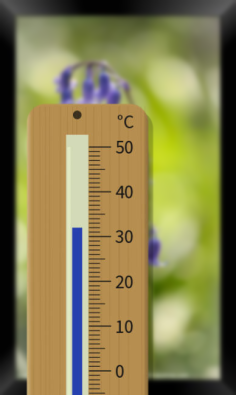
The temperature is value=32 unit=°C
